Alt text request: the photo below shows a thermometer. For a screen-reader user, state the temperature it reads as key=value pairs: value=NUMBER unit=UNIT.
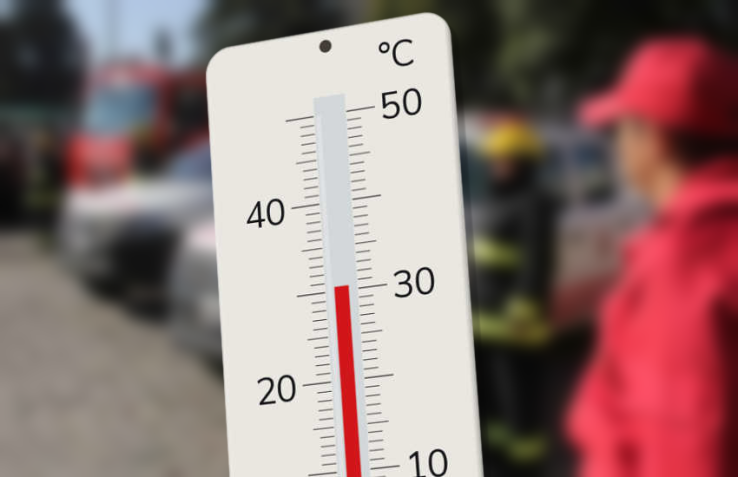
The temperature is value=30.5 unit=°C
